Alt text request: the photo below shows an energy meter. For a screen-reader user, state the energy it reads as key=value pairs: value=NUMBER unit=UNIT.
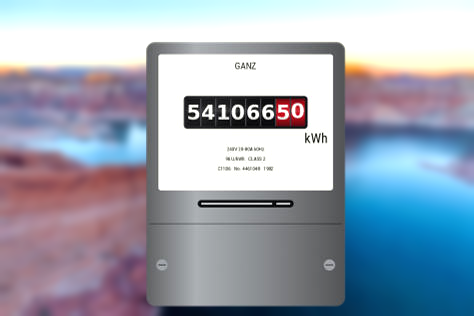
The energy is value=541066.50 unit=kWh
